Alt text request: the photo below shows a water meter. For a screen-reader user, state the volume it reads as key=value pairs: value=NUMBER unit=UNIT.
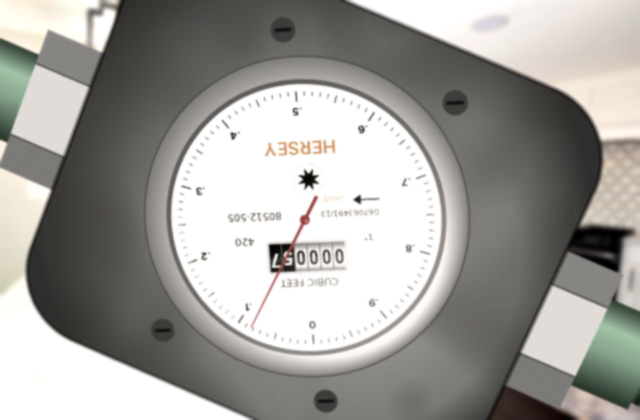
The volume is value=57.08 unit=ft³
